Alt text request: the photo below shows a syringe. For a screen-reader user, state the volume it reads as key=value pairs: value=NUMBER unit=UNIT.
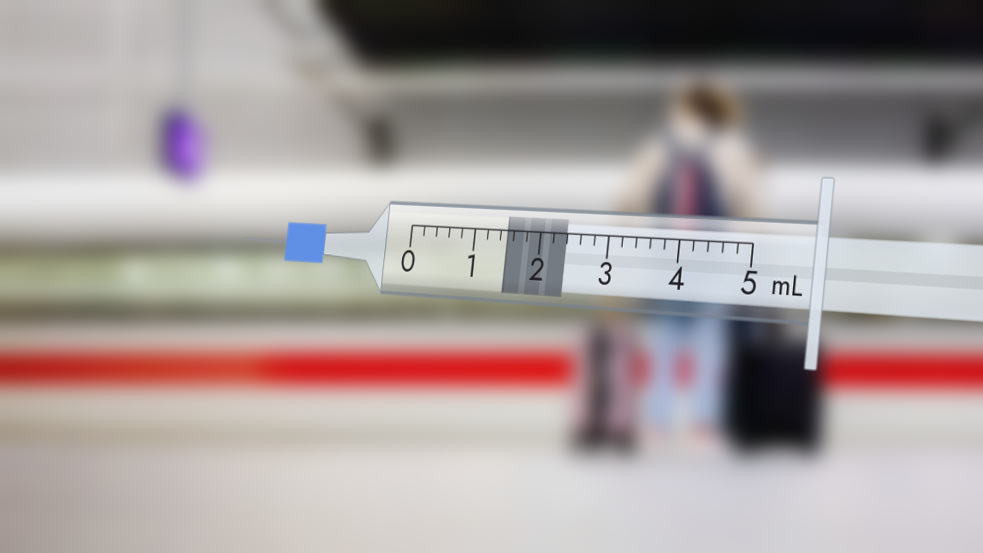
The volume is value=1.5 unit=mL
